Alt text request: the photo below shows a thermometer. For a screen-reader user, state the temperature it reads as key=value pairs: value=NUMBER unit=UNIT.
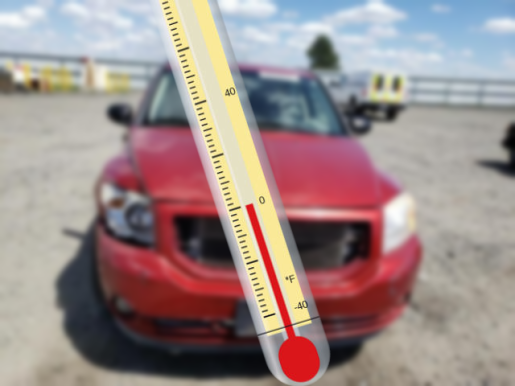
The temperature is value=0 unit=°F
